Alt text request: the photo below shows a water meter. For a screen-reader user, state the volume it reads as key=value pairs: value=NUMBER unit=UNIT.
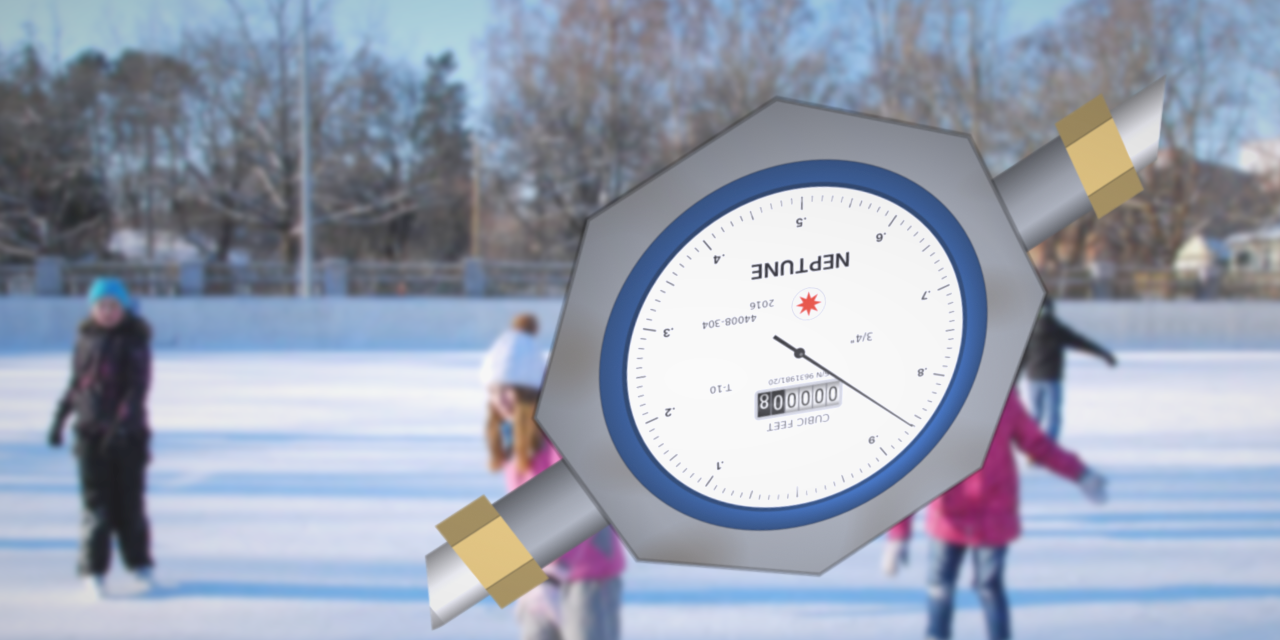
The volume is value=7.86 unit=ft³
